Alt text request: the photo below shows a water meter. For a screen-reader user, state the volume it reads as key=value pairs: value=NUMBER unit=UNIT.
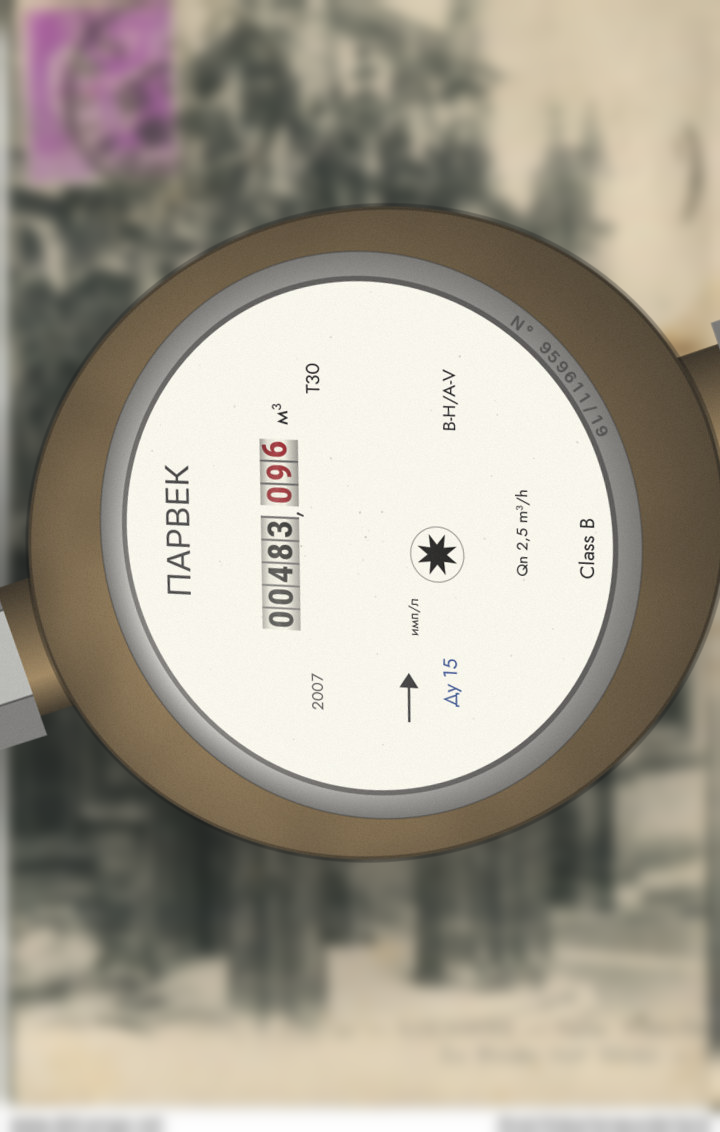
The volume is value=483.096 unit=m³
